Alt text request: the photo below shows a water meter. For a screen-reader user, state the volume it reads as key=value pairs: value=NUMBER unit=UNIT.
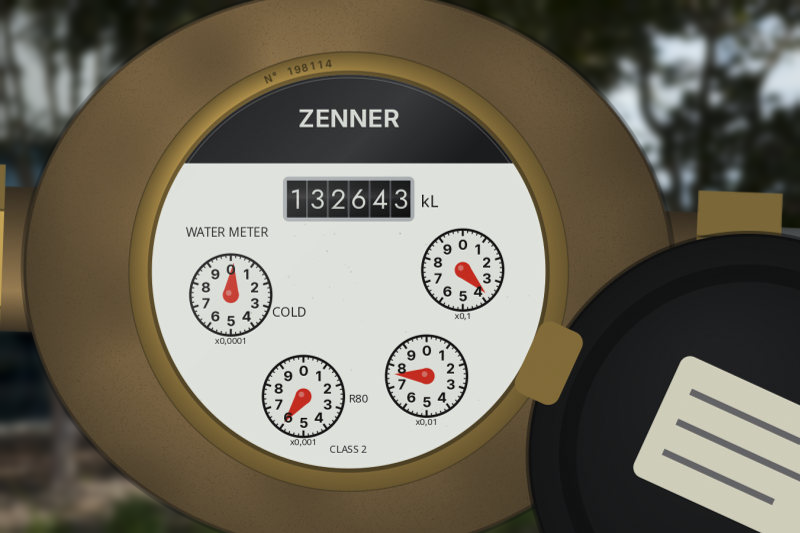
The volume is value=132643.3760 unit=kL
